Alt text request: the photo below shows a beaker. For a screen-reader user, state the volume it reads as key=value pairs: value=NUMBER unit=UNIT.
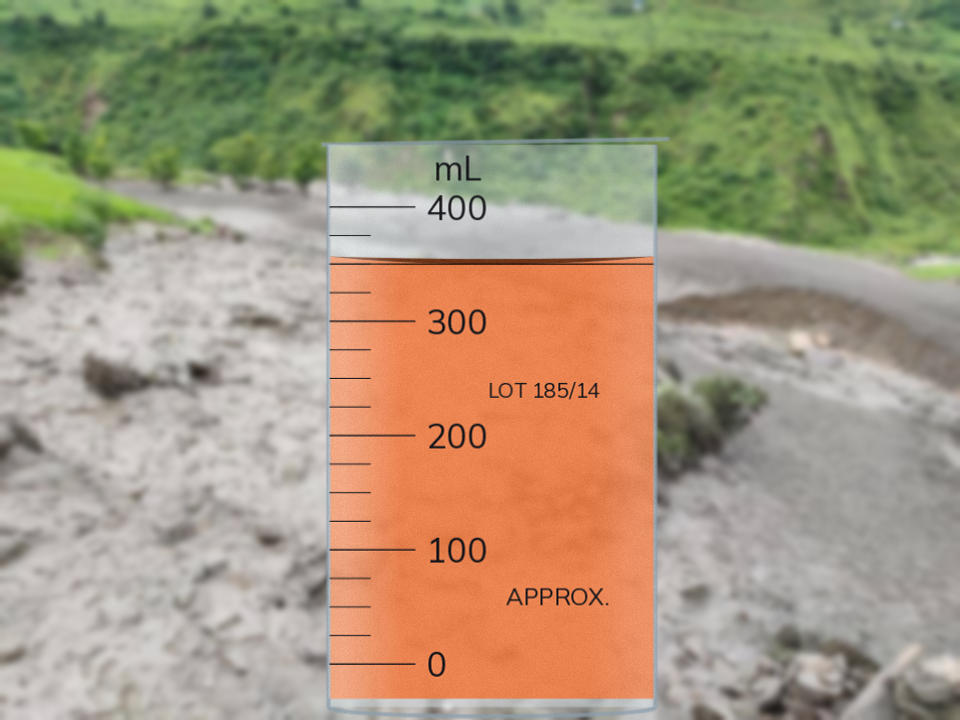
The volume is value=350 unit=mL
